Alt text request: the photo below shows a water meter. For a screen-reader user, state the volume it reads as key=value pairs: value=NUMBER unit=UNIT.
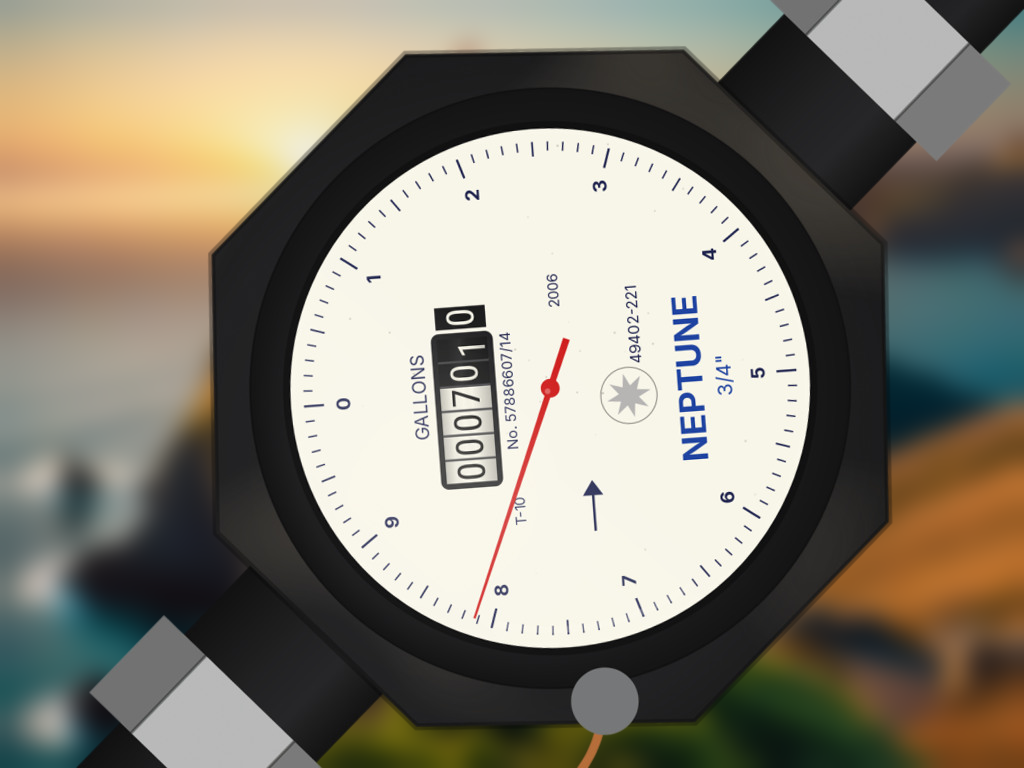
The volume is value=7008.1 unit=gal
